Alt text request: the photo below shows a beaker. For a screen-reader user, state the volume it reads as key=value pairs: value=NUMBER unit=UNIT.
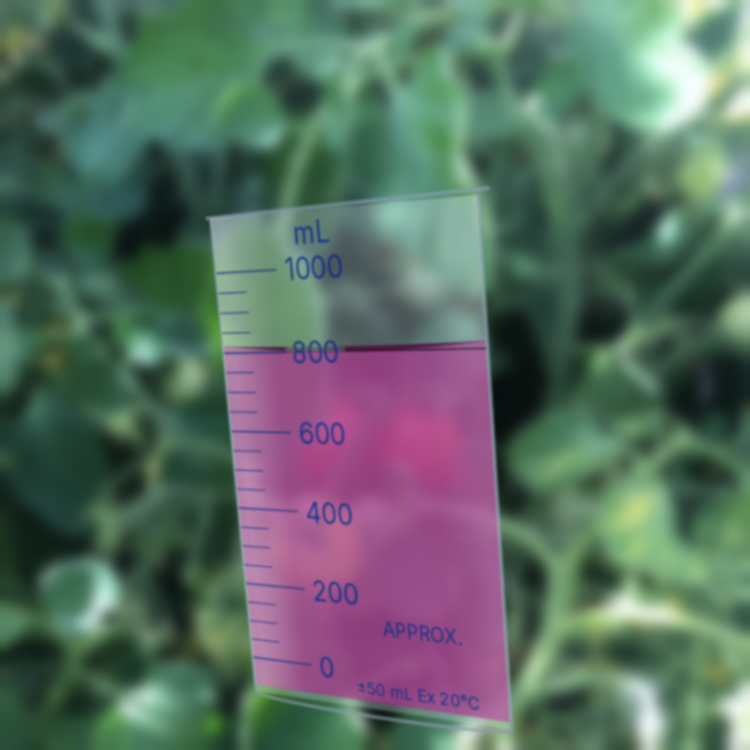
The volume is value=800 unit=mL
